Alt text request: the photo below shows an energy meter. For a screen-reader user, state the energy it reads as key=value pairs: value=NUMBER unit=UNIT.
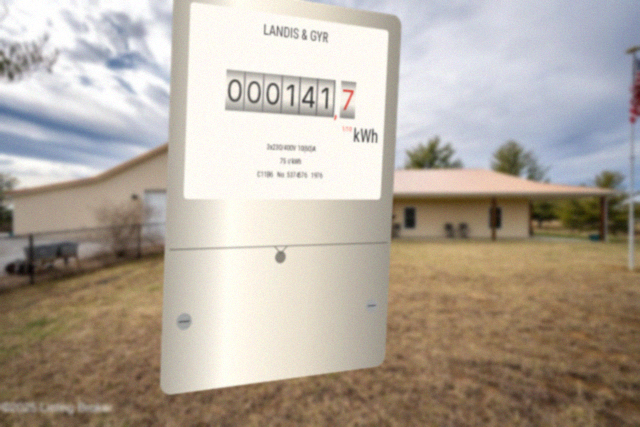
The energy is value=141.7 unit=kWh
